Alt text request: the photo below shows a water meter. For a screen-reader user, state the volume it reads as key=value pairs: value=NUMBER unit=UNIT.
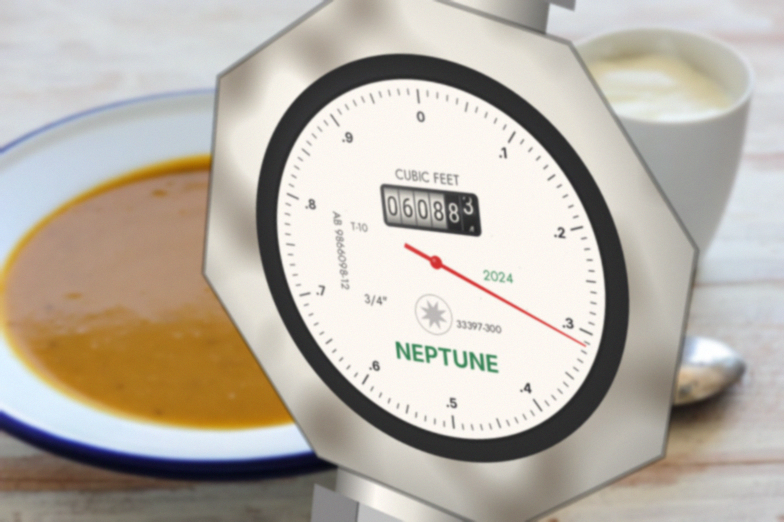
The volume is value=60883.31 unit=ft³
